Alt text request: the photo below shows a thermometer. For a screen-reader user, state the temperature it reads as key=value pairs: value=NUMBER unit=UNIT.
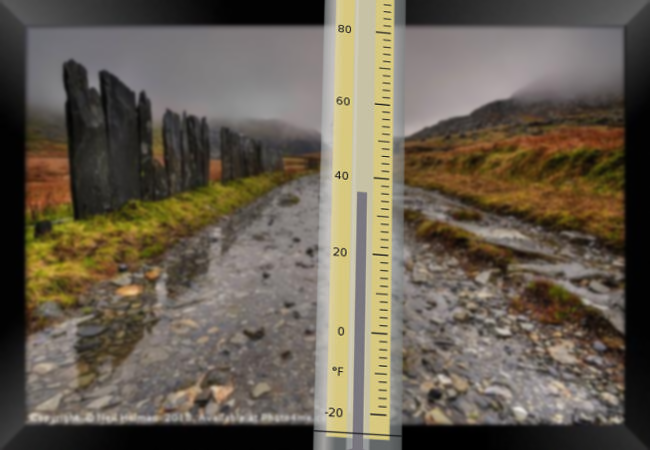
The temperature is value=36 unit=°F
